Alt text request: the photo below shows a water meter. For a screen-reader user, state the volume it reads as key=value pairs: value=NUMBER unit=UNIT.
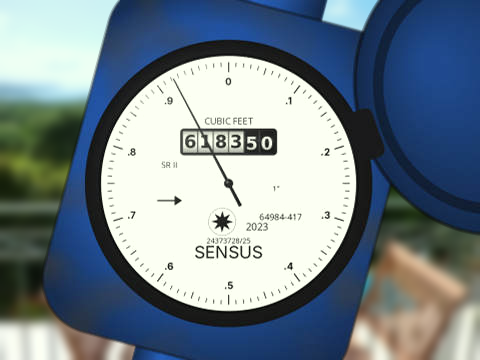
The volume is value=618349.92 unit=ft³
